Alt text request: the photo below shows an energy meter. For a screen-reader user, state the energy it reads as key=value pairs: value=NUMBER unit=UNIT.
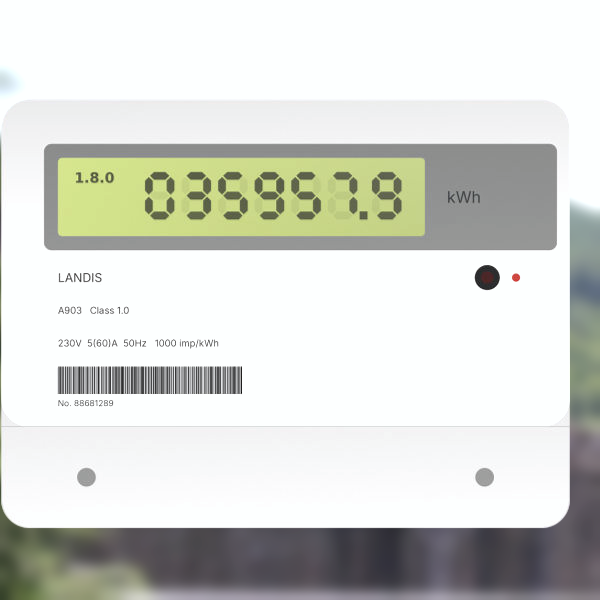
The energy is value=35957.9 unit=kWh
